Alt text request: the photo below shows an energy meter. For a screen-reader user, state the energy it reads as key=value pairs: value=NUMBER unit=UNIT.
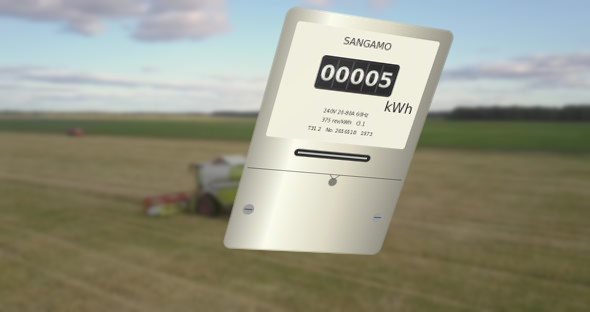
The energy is value=5 unit=kWh
